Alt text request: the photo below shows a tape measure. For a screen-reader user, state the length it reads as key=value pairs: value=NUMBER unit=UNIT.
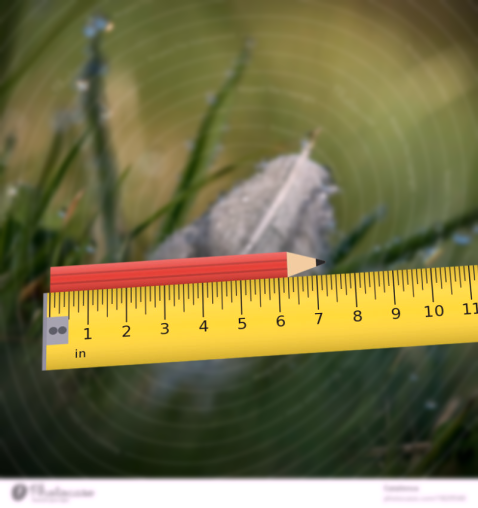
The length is value=7.25 unit=in
